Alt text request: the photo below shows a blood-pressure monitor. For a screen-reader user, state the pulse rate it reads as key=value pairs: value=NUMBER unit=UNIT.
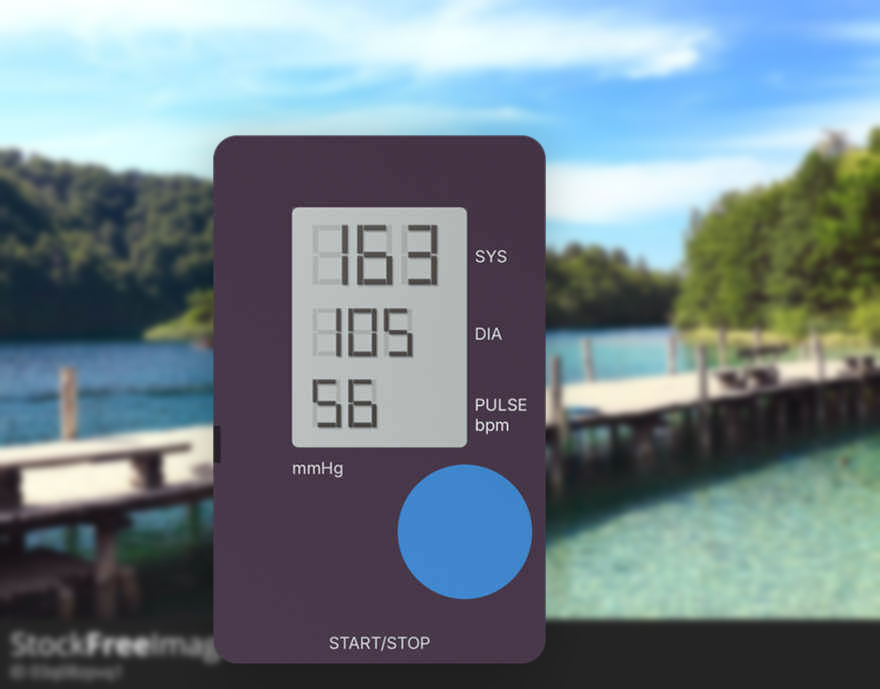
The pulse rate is value=56 unit=bpm
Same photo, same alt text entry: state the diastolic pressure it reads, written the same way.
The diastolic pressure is value=105 unit=mmHg
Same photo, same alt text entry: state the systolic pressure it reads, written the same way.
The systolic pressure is value=163 unit=mmHg
